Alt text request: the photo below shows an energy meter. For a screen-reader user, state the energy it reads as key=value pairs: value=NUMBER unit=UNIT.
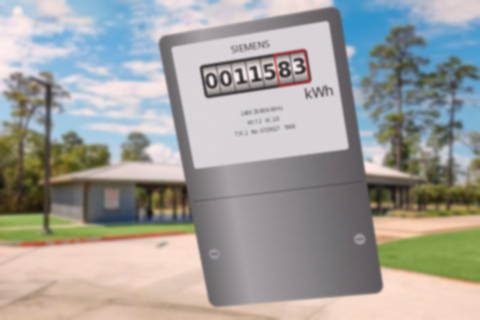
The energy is value=115.83 unit=kWh
